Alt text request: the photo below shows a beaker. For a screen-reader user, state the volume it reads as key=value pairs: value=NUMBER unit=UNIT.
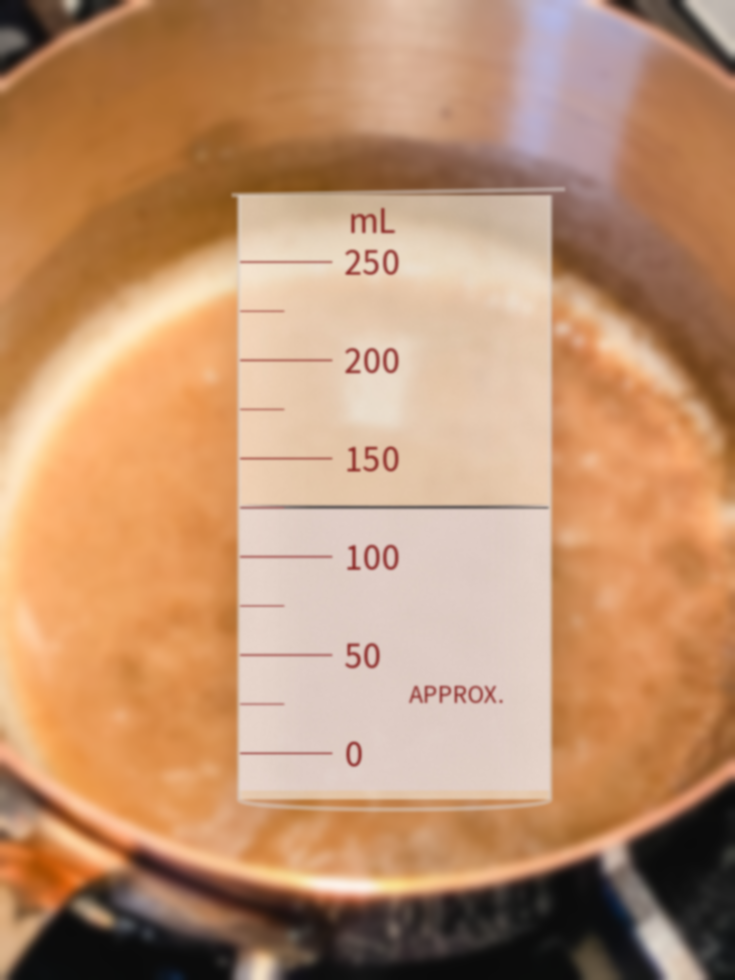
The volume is value=125 unit=mL
